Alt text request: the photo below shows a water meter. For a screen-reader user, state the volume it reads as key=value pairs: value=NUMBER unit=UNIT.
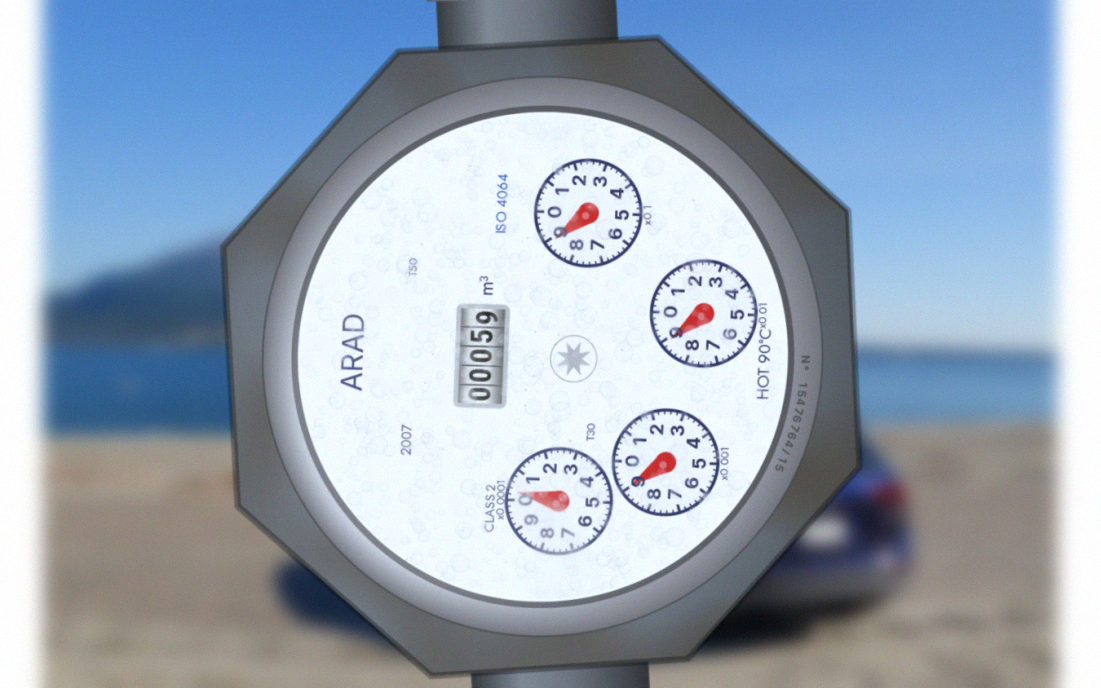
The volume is value=58.8890 unit=m³
